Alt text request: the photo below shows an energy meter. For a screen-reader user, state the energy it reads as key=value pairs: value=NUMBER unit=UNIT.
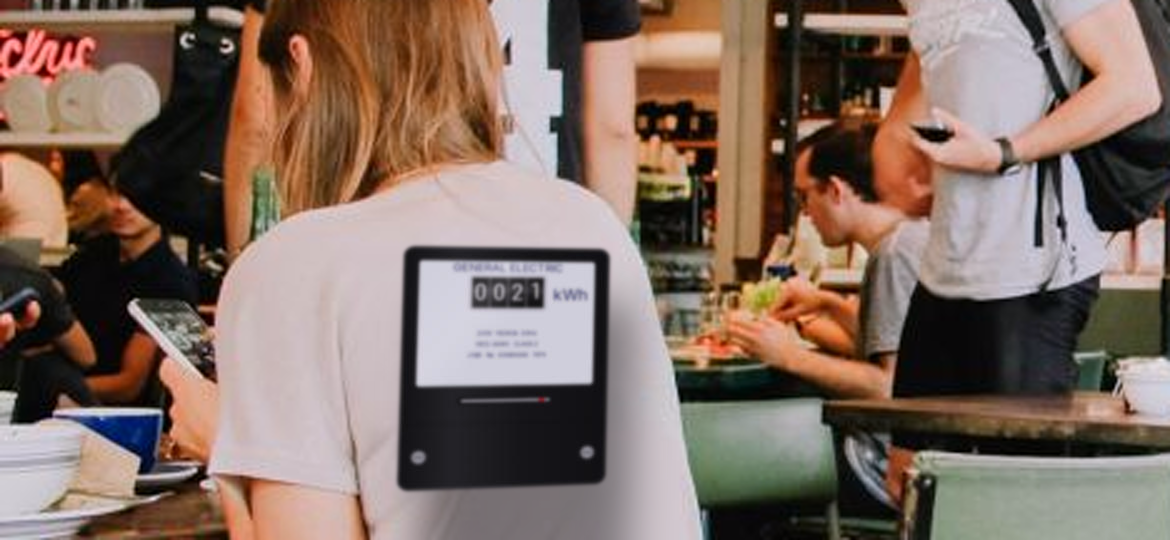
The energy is value=21 unit=kWh
